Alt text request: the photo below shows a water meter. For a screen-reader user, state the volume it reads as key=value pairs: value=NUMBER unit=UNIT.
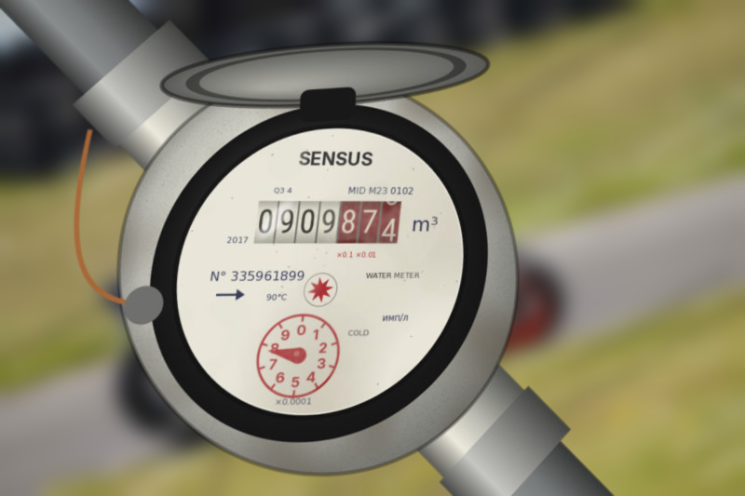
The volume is value=909.8737 unit=m³
